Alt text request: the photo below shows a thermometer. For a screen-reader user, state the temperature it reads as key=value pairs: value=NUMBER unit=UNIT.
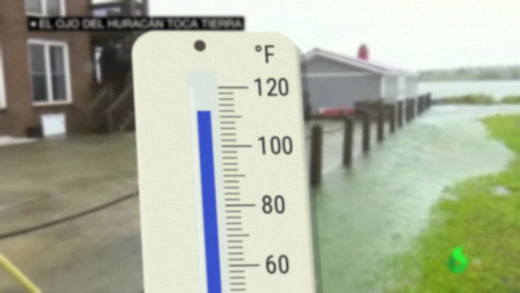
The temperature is value=112 unit=°F
